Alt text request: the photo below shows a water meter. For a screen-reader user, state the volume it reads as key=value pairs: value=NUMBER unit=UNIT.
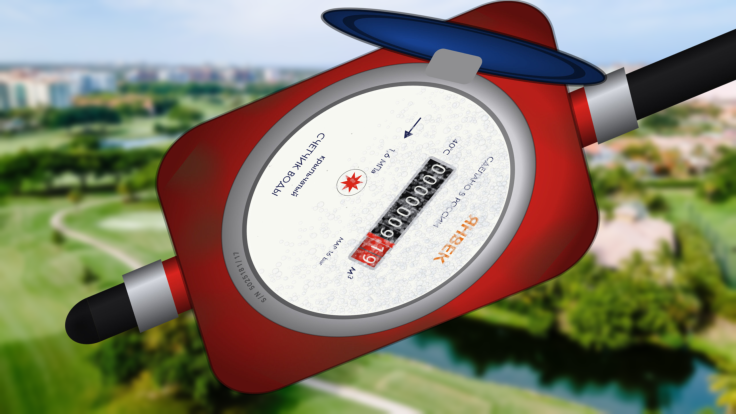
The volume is value=9.19 unit=m³
